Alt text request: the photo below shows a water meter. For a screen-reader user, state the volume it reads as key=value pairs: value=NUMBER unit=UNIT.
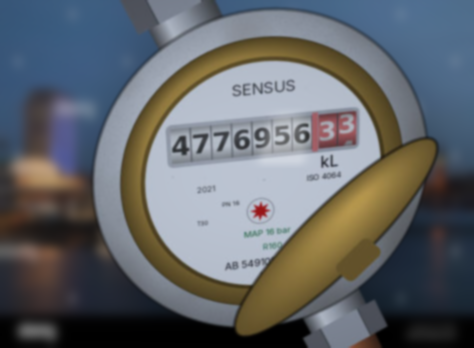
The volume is value=4776956.33 unit=kL
